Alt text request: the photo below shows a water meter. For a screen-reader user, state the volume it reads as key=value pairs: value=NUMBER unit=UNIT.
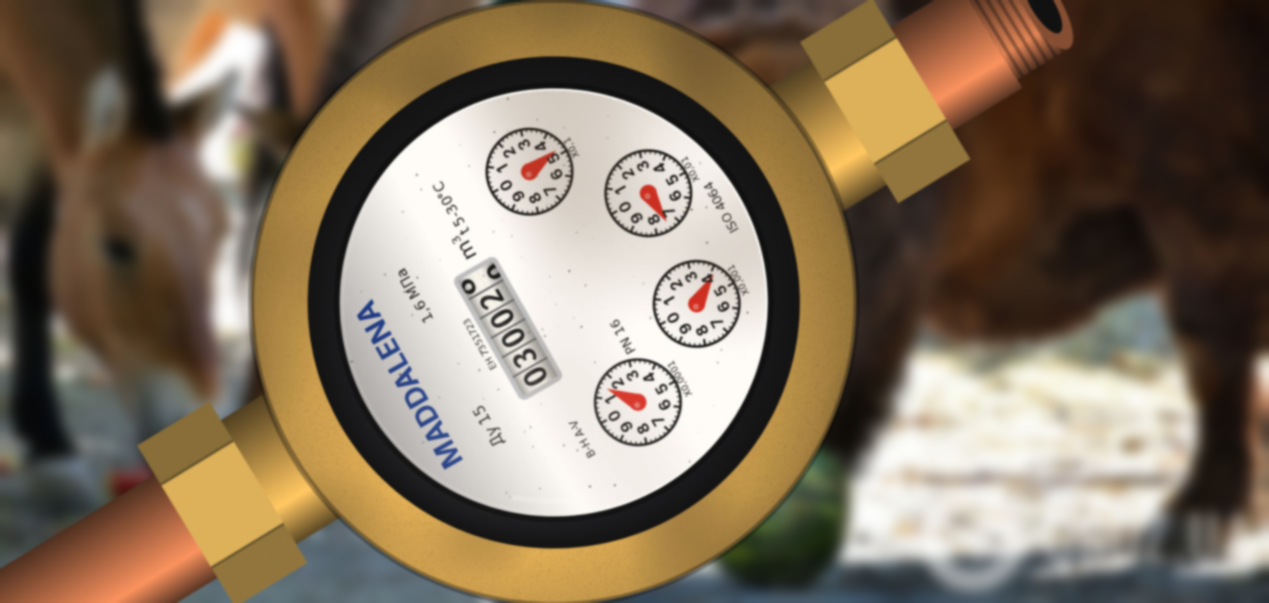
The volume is value=30028.4741 unit=m³
